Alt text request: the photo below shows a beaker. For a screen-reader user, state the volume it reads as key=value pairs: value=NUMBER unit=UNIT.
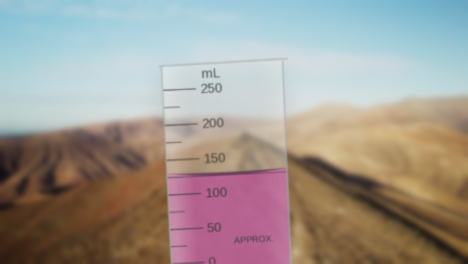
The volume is value=125 unit=mL
